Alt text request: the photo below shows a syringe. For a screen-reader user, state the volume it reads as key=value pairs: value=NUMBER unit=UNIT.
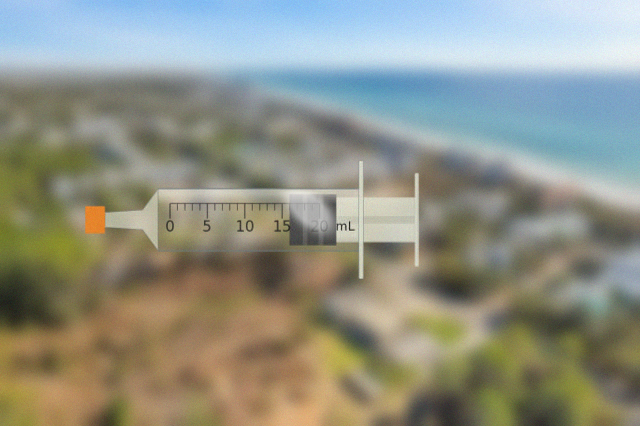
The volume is value=16 unit=mL
